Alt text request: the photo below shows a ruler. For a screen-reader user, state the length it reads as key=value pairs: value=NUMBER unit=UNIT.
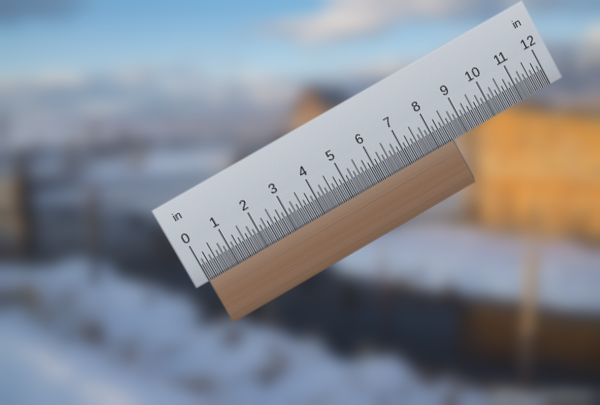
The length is value=8.5 unit=in
